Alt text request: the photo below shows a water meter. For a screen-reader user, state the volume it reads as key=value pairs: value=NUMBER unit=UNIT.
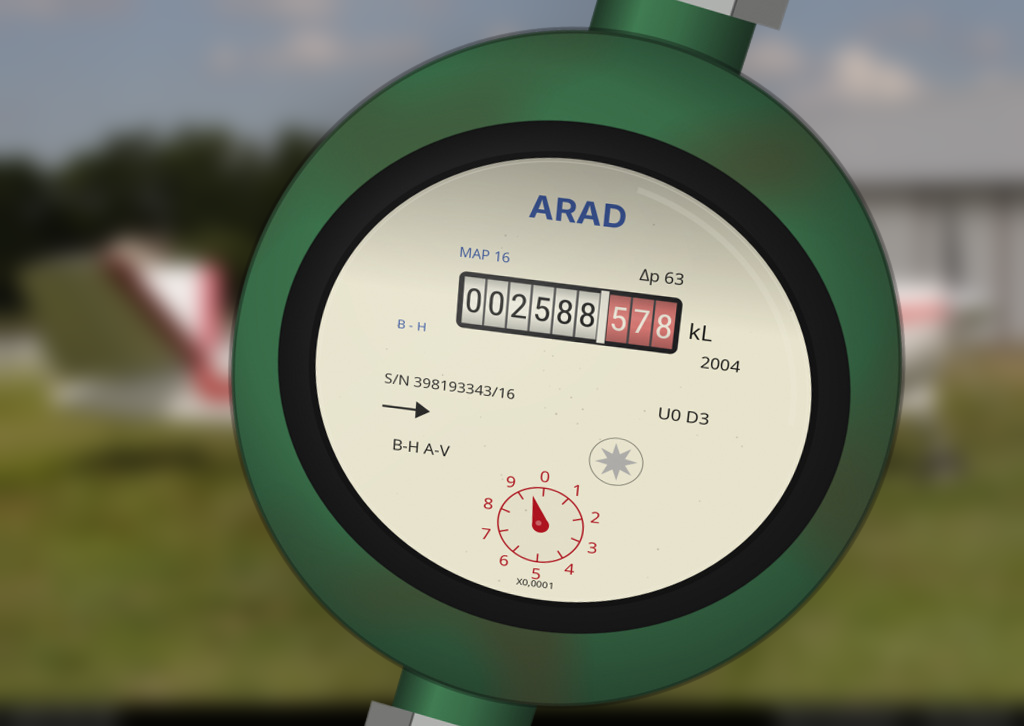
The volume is value=2588.5779 unit=kL
